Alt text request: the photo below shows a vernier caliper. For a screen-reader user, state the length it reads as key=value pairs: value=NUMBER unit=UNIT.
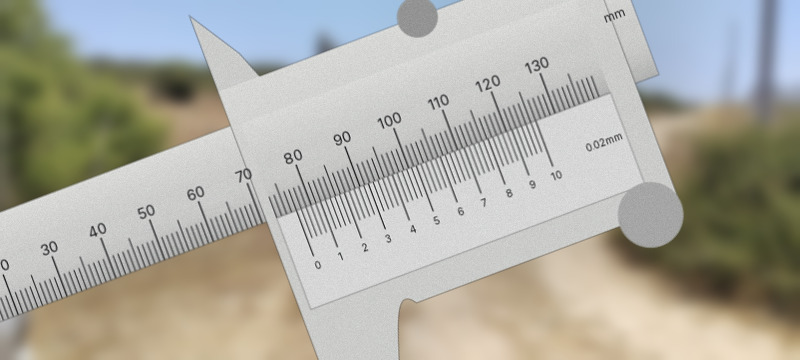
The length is value=77.0 unit=mm
